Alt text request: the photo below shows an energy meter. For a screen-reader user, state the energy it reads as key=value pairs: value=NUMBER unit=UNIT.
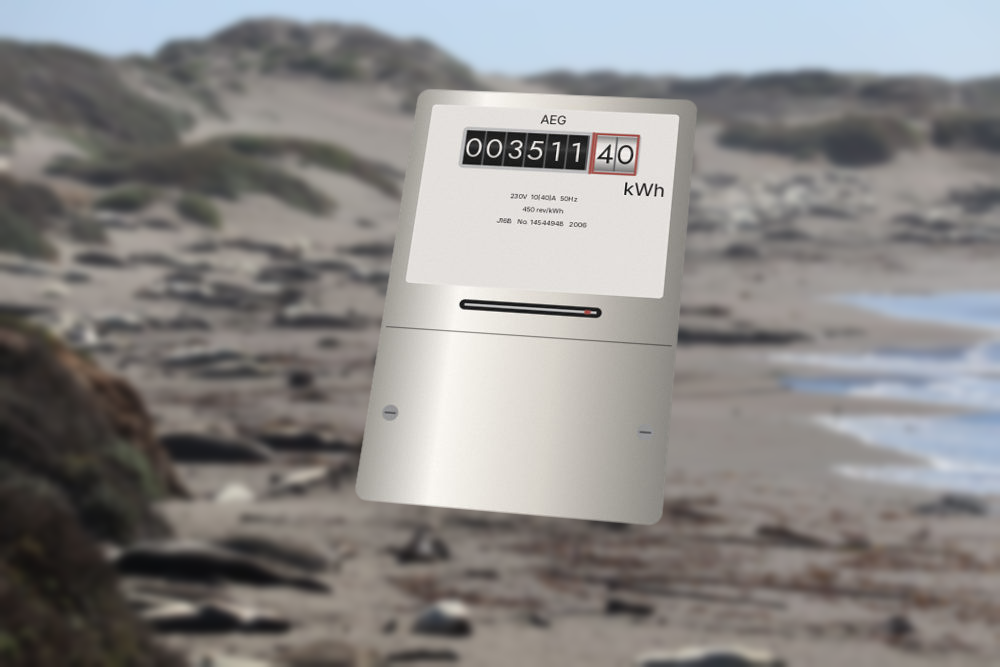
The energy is value=3511.40 unit=kWh
